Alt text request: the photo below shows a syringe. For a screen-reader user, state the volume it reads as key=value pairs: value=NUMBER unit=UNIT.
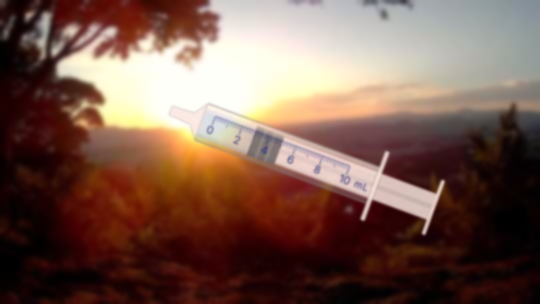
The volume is value=3 unit=mL
